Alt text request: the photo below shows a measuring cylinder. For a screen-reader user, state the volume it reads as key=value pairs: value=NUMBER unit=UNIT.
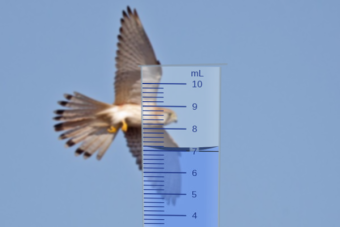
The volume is value=7 unit=mL
